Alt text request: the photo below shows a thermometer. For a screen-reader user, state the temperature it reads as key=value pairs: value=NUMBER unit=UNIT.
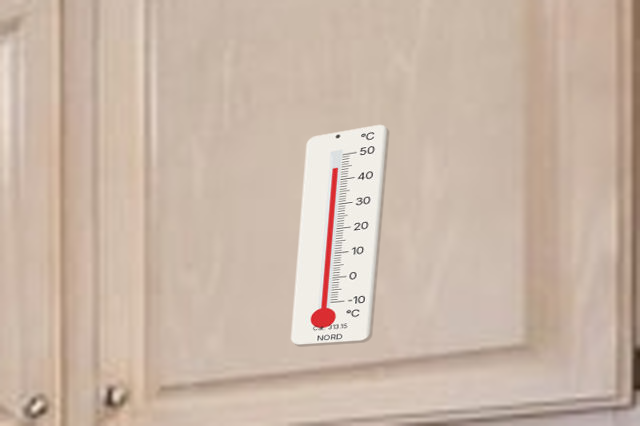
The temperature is value=45 unit=°C
